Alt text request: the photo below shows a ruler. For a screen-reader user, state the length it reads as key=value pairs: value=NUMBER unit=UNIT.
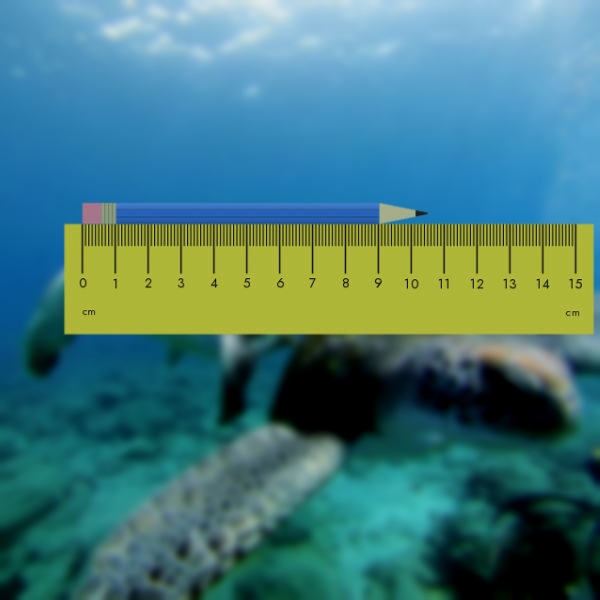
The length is value=10.5 unit=cm
